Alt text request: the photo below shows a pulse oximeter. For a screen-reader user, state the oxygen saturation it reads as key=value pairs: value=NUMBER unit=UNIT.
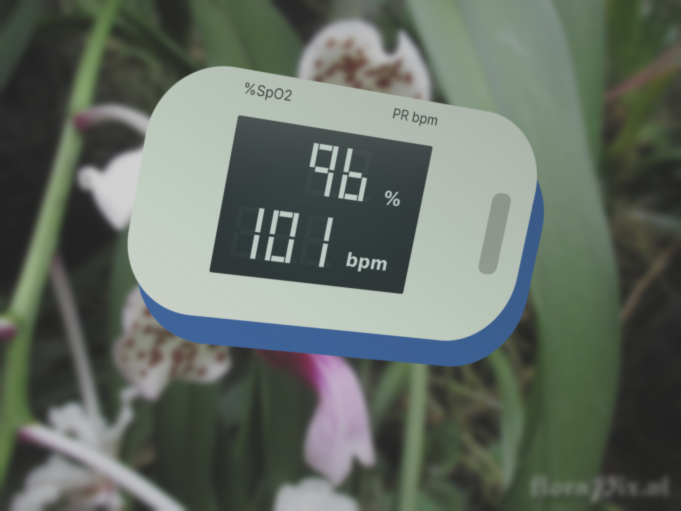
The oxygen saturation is value=96 unit=%
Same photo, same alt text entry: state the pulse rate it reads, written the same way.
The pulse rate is value=101 unit=bpm
